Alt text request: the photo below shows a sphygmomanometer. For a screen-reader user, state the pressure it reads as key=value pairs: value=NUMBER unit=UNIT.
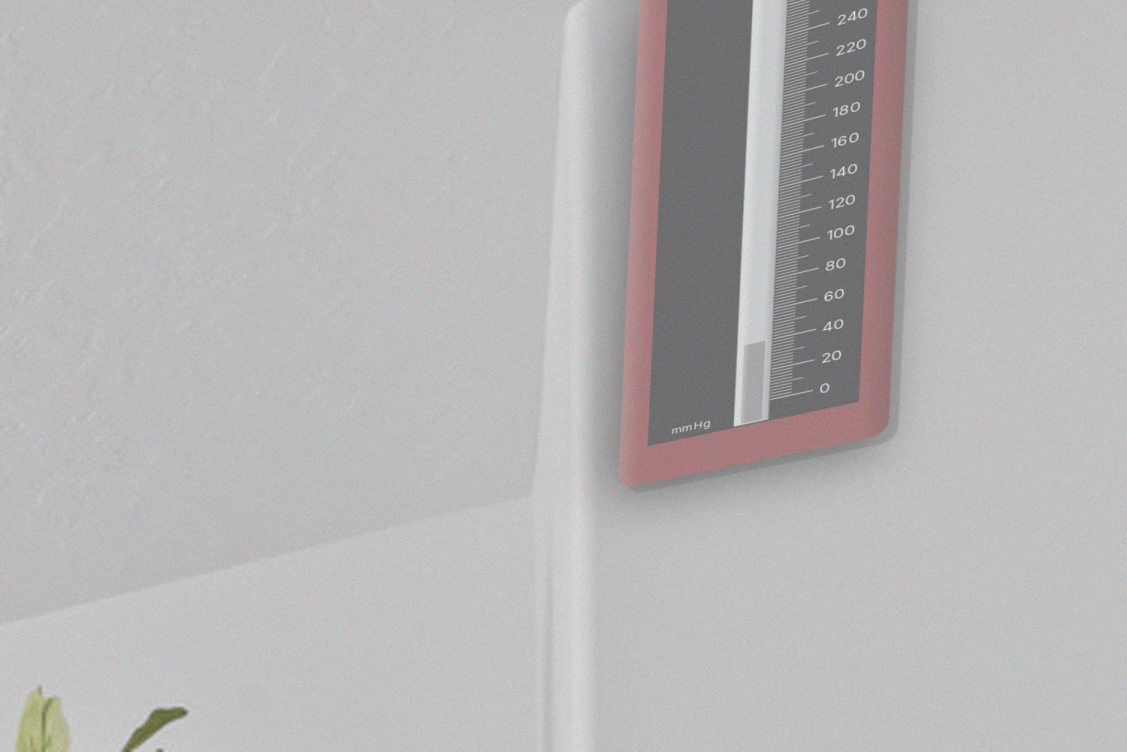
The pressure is value=40 unit=mmHg
